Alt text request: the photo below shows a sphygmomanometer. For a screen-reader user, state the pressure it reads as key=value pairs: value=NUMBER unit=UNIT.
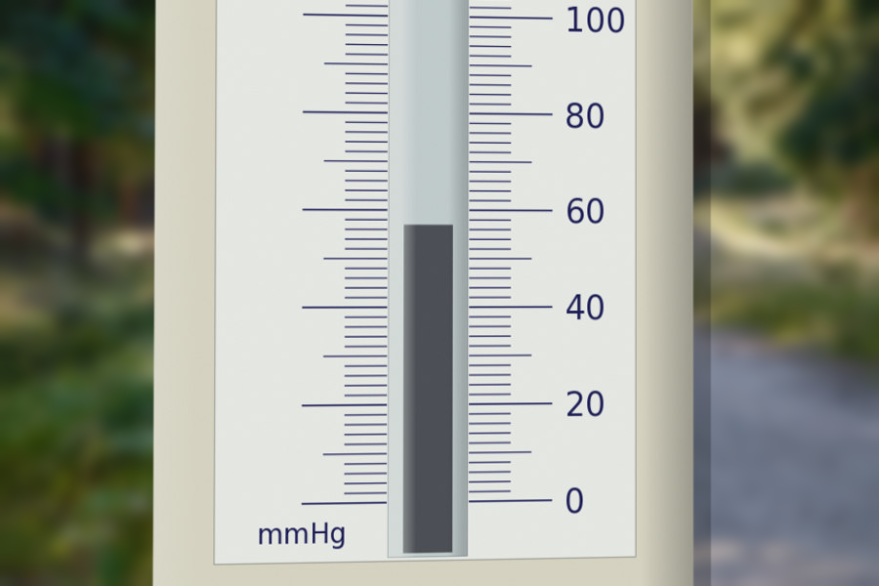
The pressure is value=57 unit=mmHg
